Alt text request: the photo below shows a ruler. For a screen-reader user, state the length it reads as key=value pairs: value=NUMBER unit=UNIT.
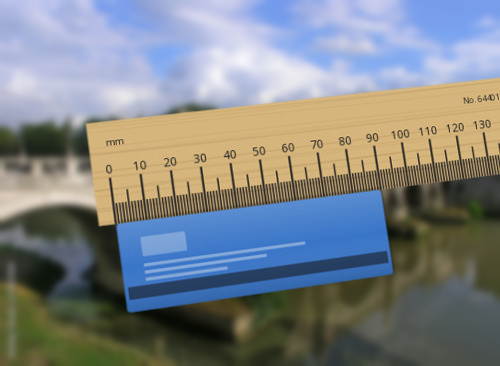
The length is value=90 unit=mm
